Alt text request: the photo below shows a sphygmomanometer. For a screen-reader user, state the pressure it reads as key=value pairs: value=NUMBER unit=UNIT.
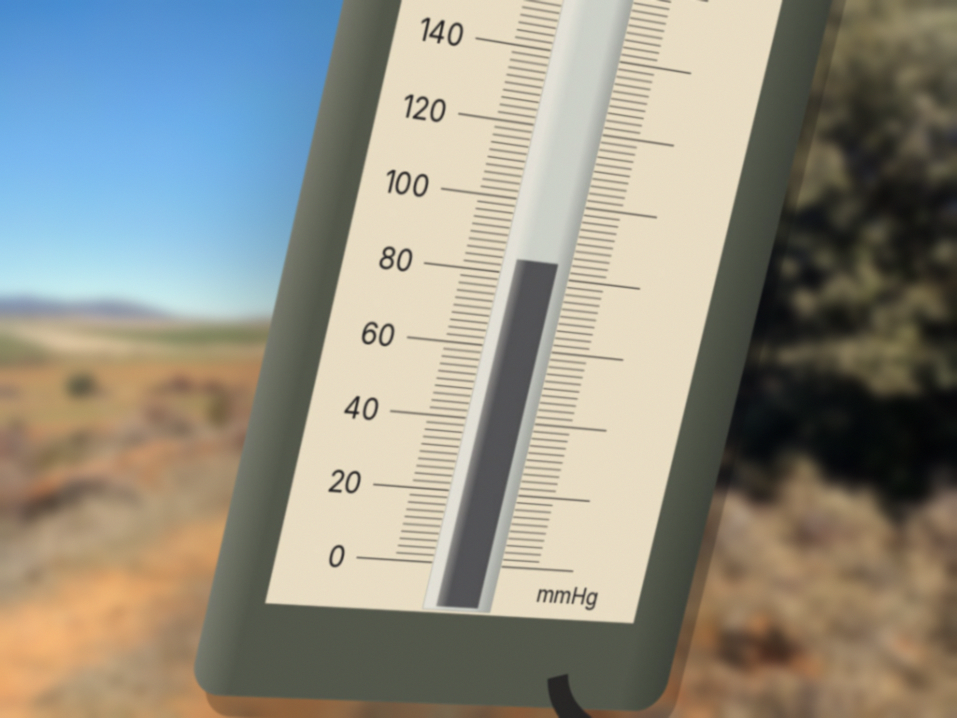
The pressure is value=84 unit=mmHg
